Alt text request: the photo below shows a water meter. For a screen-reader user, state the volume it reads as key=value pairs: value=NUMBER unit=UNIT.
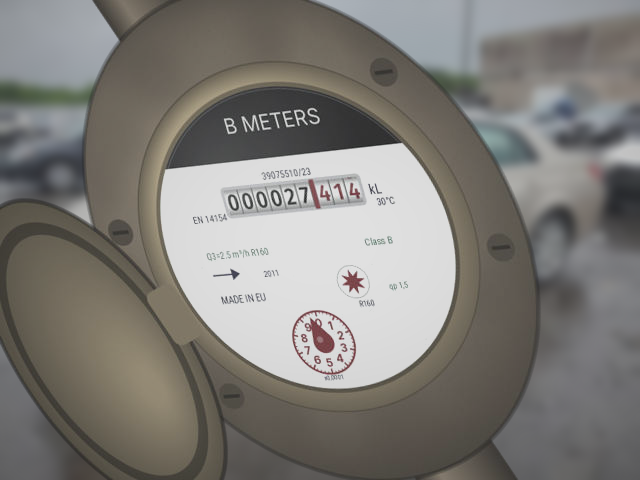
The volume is value=27.4139 unit=kL
